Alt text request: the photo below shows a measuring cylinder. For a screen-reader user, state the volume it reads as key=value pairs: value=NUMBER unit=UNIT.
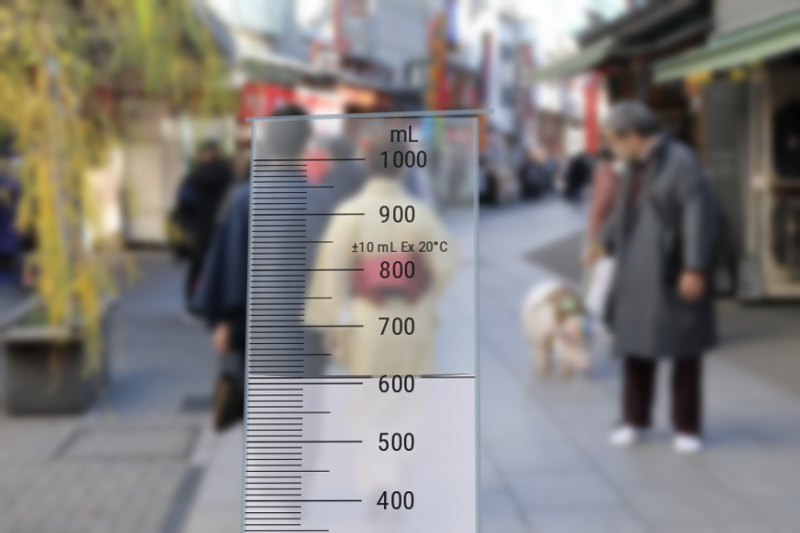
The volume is value=610 unit=mL
